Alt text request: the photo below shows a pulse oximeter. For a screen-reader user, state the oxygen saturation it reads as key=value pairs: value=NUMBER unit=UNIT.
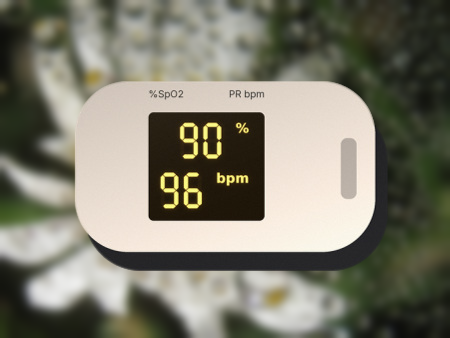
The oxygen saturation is value=90 unit=%
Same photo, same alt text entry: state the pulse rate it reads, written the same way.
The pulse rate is value=96 unit=bpm
